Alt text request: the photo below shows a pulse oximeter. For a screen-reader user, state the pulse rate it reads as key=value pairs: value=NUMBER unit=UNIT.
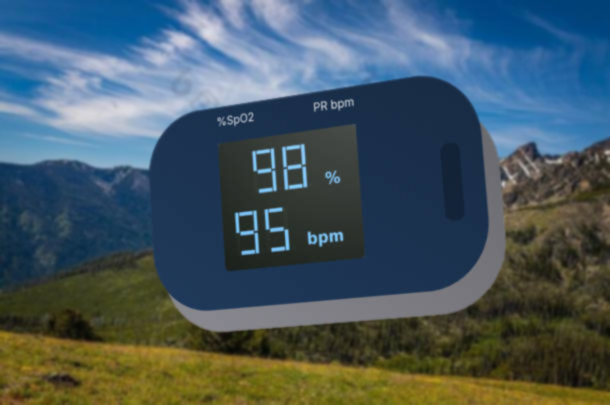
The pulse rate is value=95 unit=bpm
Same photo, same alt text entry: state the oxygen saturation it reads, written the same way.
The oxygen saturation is value=98 unit=%
